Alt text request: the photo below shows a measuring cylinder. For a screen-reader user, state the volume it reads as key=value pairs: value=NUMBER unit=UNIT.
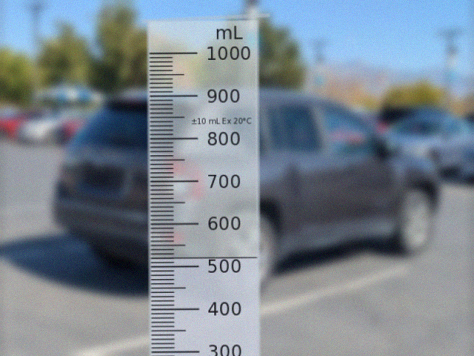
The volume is value=520 unit=mL
